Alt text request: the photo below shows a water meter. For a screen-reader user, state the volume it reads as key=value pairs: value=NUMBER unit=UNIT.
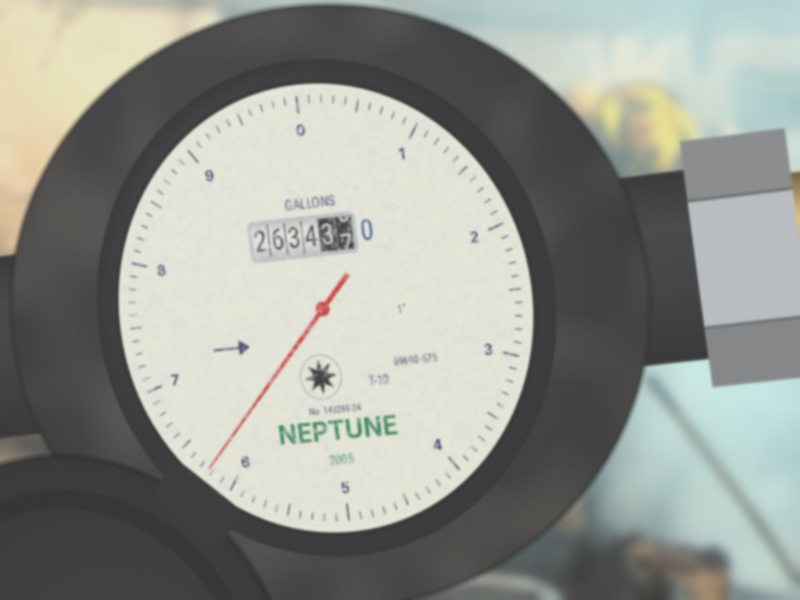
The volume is value=2634366.2 unit=gal
